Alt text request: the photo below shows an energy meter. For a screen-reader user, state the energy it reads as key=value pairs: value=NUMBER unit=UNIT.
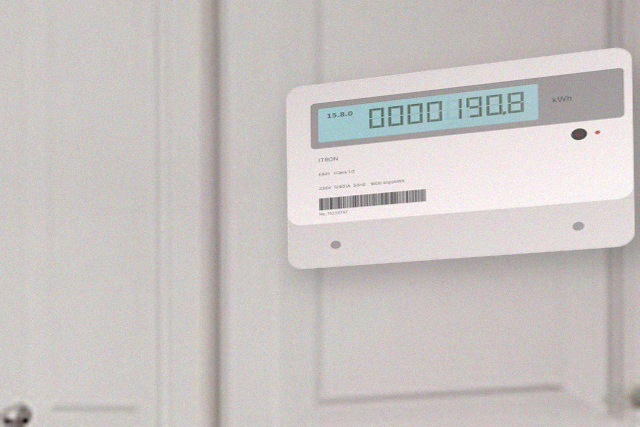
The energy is value=190.8 unit=kWh
